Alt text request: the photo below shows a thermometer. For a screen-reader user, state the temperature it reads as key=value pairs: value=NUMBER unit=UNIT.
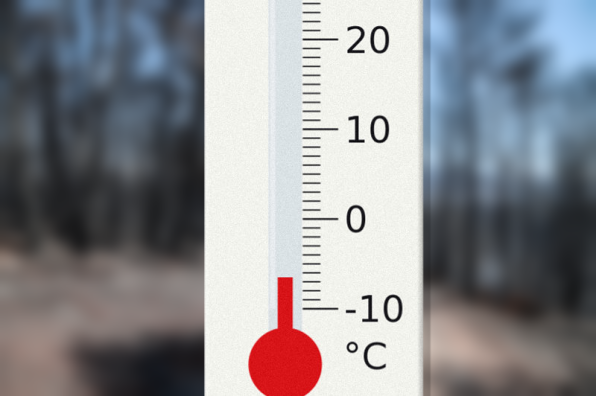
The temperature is value=-6.5 unit=°C
